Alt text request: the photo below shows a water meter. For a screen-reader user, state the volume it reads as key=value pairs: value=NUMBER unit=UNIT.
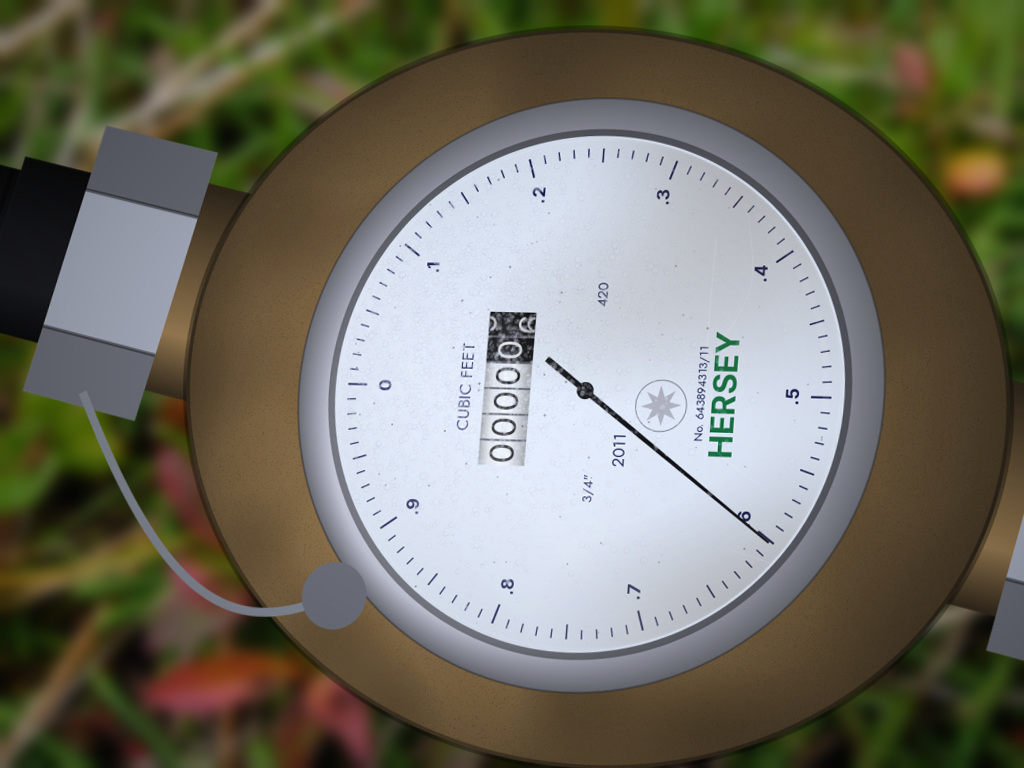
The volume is value=5.60 unit=ft³
